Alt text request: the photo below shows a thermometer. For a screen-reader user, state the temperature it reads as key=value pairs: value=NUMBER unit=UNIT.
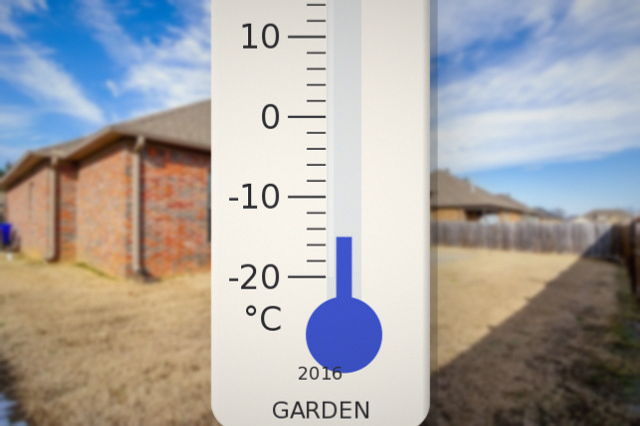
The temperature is value=-15 unit=°C
